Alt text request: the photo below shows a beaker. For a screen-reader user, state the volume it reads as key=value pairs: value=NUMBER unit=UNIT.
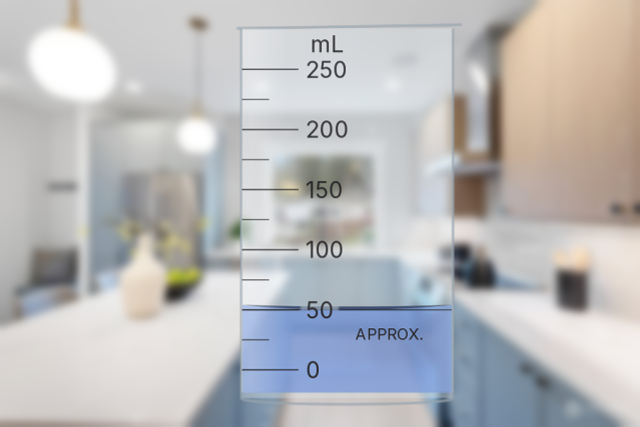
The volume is value=50 unit=mL
